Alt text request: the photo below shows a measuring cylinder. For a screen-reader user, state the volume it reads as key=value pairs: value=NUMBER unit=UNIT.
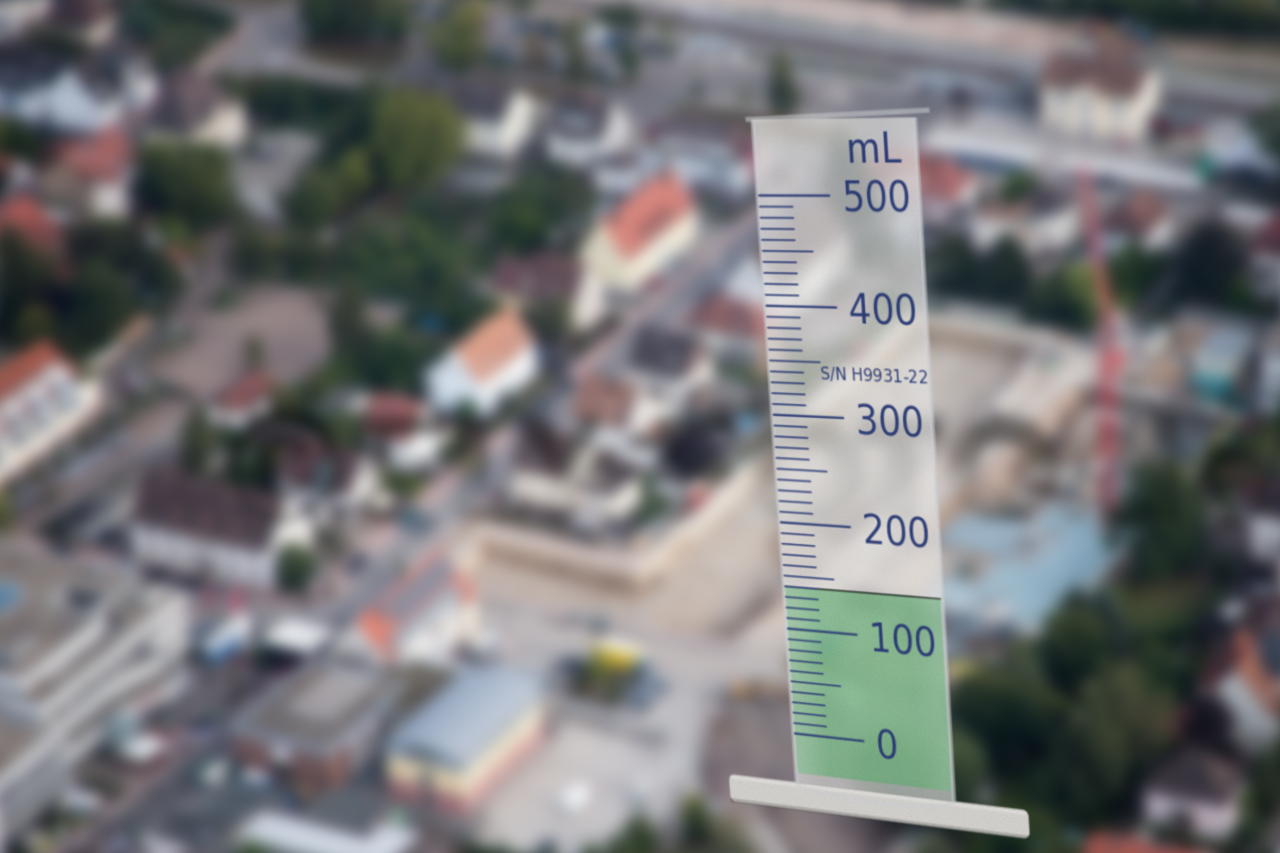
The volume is value=140 unit=mL
